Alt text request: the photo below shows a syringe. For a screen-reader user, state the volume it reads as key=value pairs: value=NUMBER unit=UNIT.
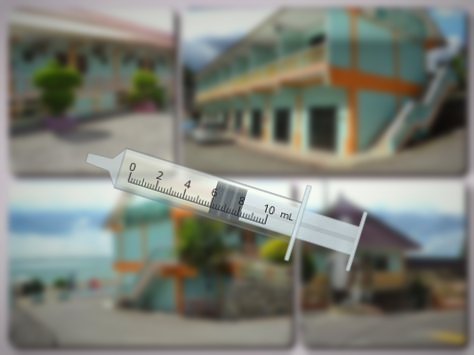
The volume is value=6 unit=mL
